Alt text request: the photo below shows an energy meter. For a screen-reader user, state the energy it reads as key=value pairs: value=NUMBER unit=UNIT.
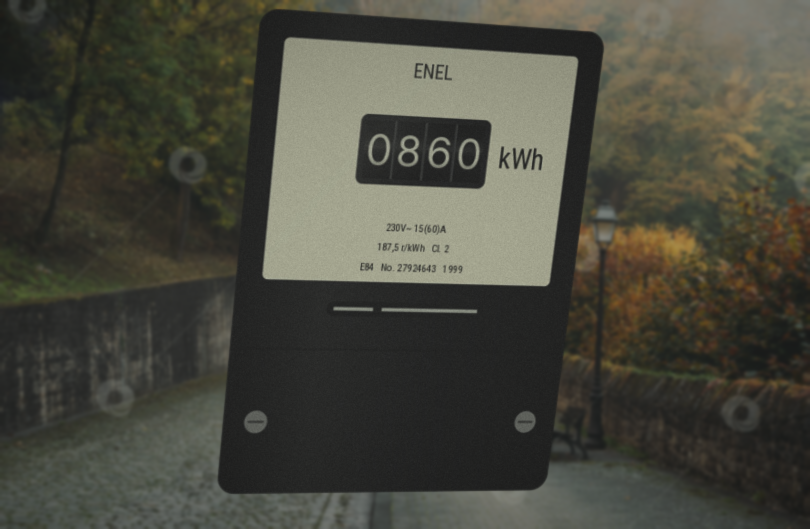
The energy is value=860 unit=kWh
